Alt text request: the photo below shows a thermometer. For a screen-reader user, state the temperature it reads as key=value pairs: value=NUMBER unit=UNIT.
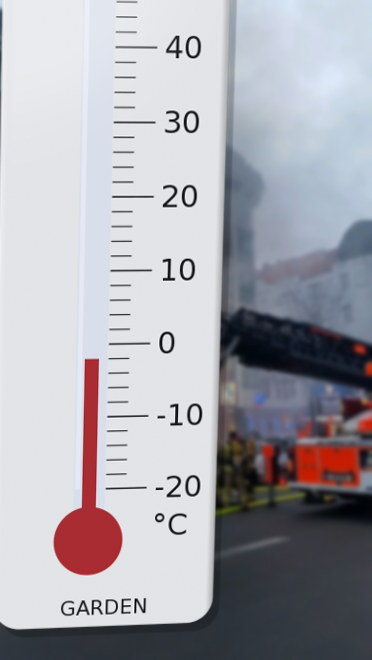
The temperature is value=-2 unit=°C
